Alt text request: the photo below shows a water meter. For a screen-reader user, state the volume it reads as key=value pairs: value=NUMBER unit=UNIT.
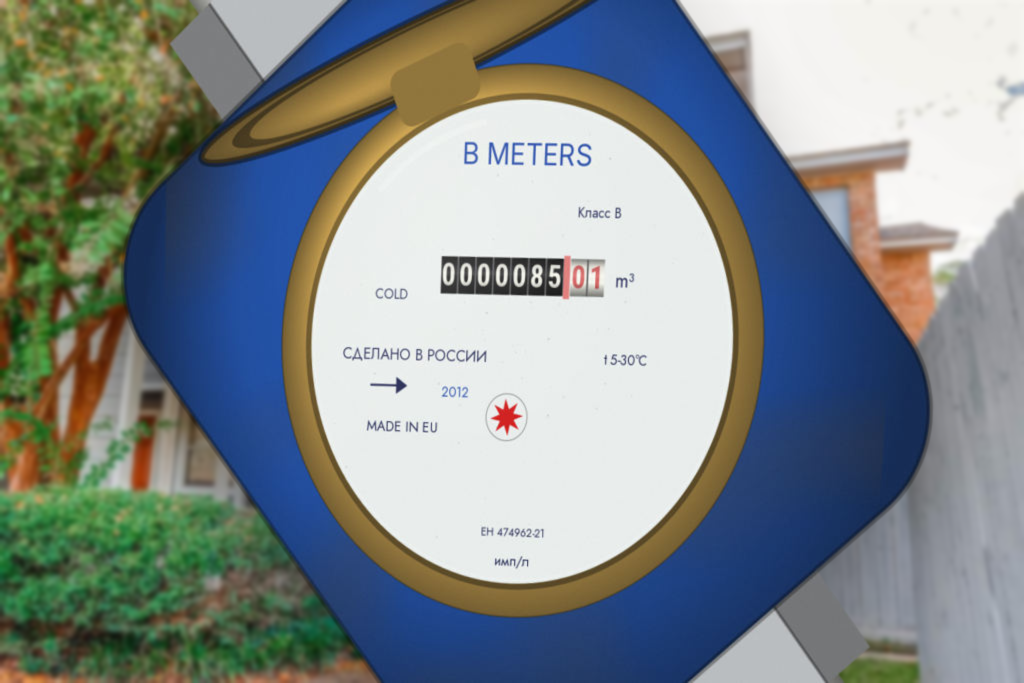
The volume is value=85.01 unit=m³
